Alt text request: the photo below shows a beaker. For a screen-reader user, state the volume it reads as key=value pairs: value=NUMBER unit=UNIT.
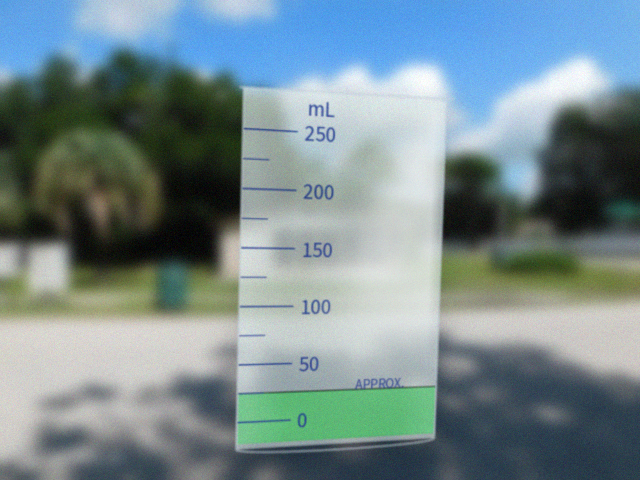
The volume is value=25 unit=mL
